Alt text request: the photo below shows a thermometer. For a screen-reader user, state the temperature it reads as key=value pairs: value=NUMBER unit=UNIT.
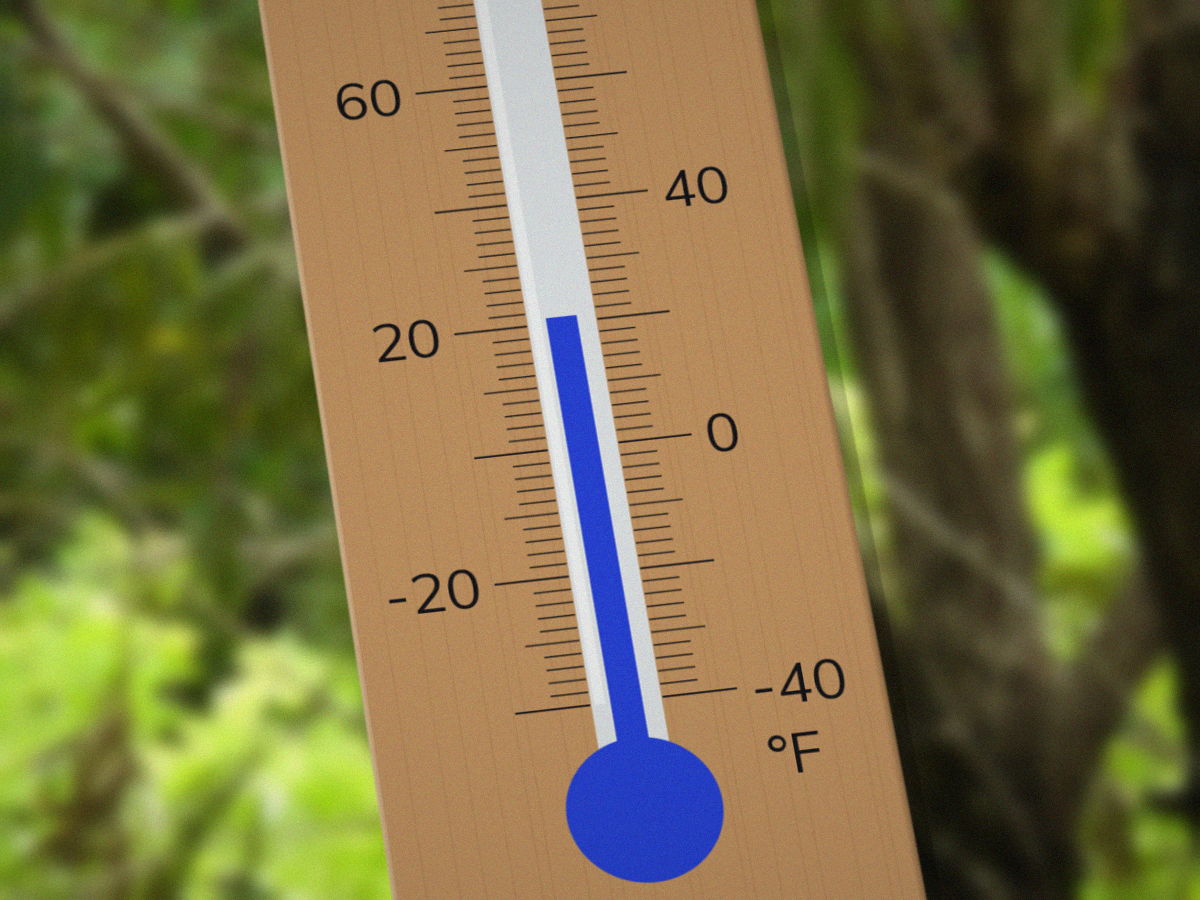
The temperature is value=21 unit=°F
